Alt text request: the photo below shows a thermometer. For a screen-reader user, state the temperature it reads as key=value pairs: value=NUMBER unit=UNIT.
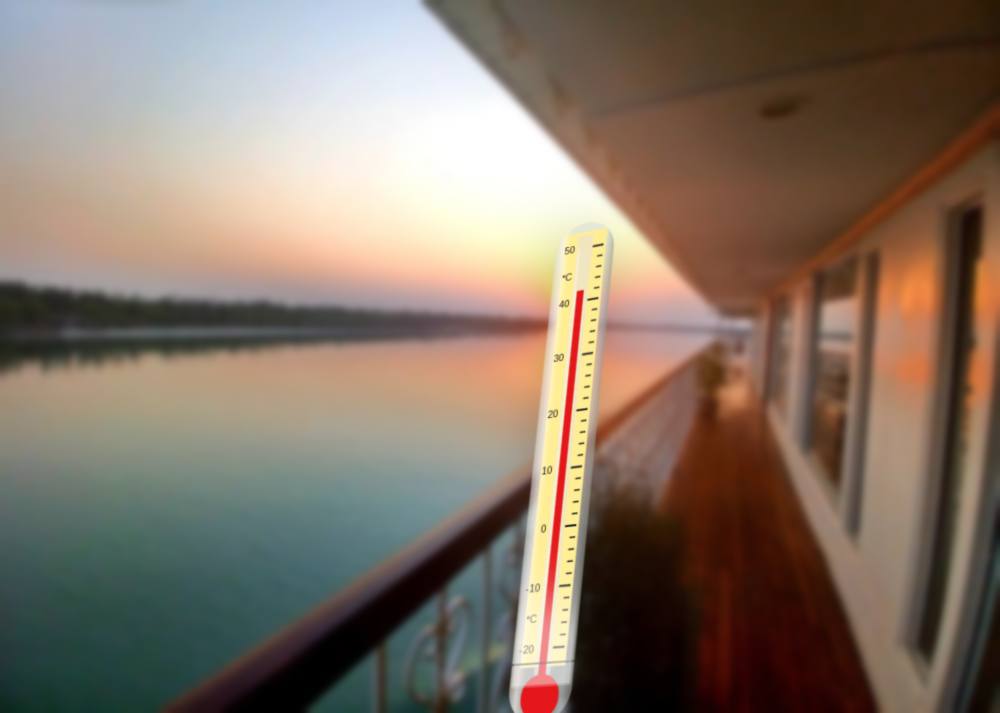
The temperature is value=42 unit=°C
